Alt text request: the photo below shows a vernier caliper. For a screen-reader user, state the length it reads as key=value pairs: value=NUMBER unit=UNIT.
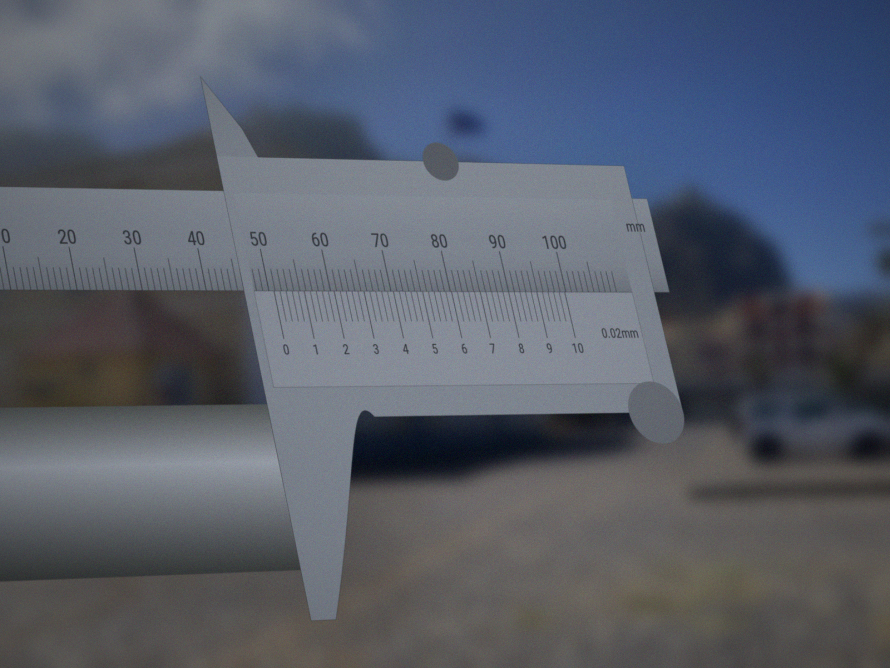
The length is value=50.8 unit=mm
